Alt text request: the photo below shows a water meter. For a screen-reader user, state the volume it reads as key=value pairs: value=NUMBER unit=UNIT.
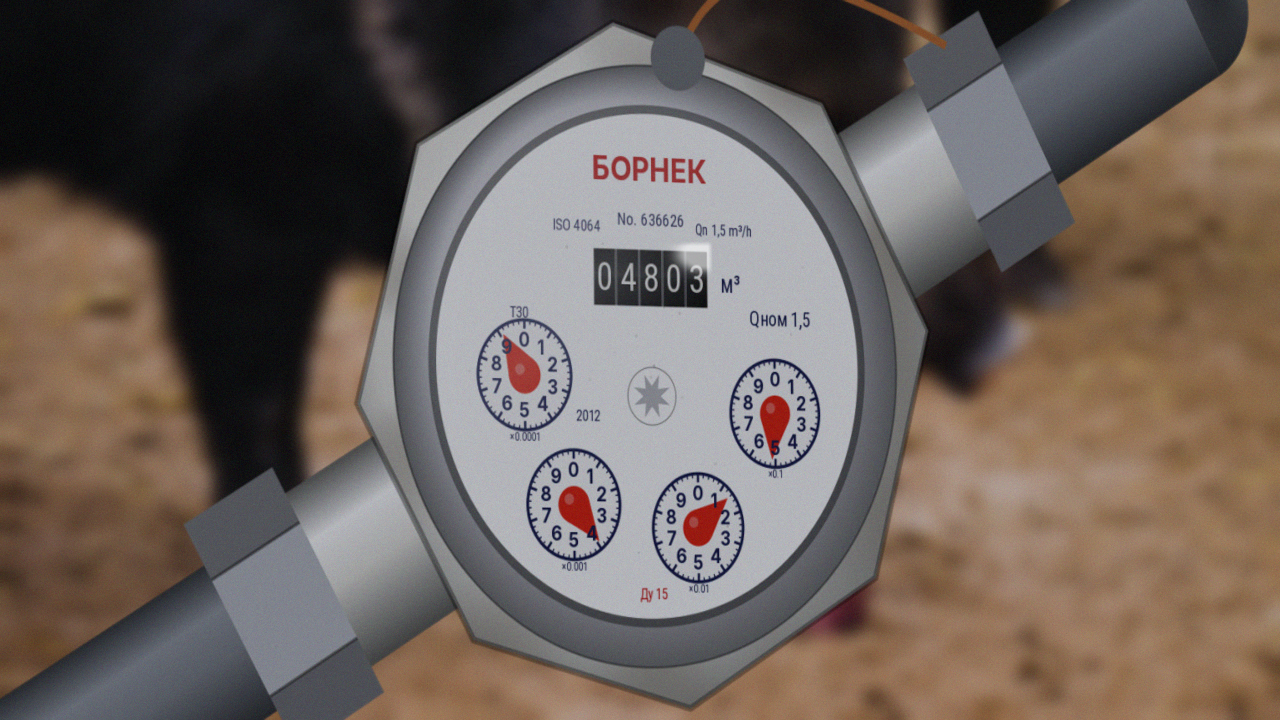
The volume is value=4803.5139 unit=m³
